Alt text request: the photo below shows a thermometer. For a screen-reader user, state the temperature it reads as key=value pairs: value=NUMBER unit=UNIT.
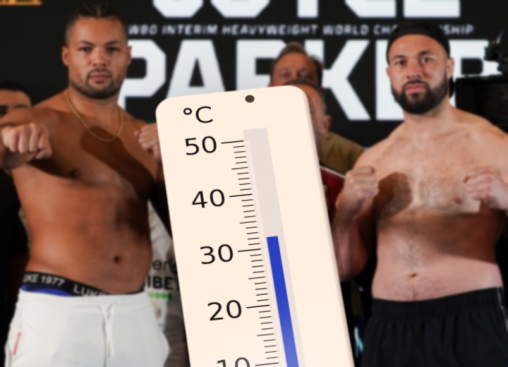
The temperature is value=32 unit=°C
